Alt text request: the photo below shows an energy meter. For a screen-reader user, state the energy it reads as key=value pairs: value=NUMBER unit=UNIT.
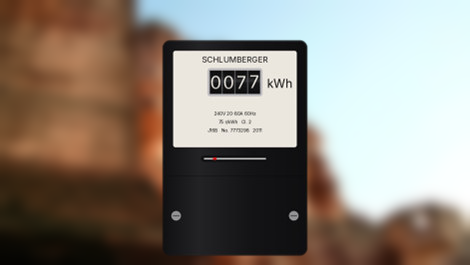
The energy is value=77 unit=kWh
